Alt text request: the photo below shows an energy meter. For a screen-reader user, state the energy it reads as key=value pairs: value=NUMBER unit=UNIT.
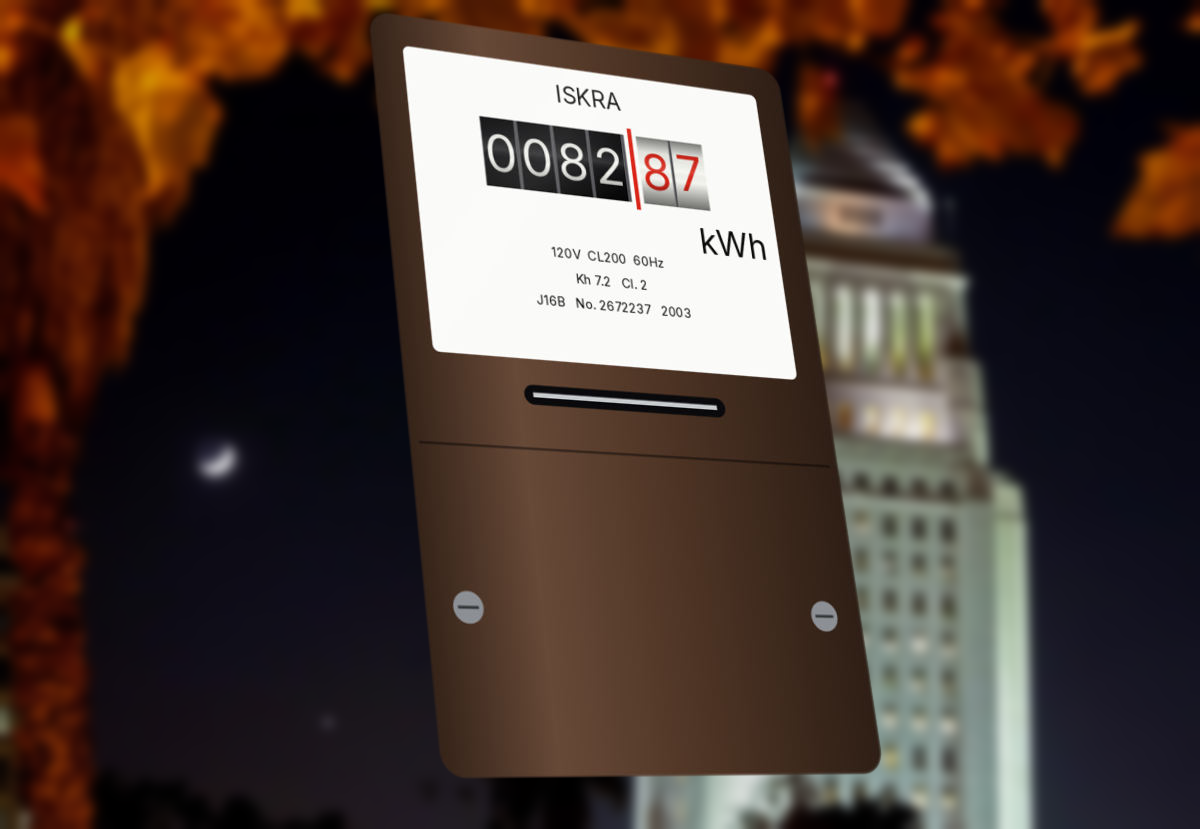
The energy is value=82.87 unit=kWh
